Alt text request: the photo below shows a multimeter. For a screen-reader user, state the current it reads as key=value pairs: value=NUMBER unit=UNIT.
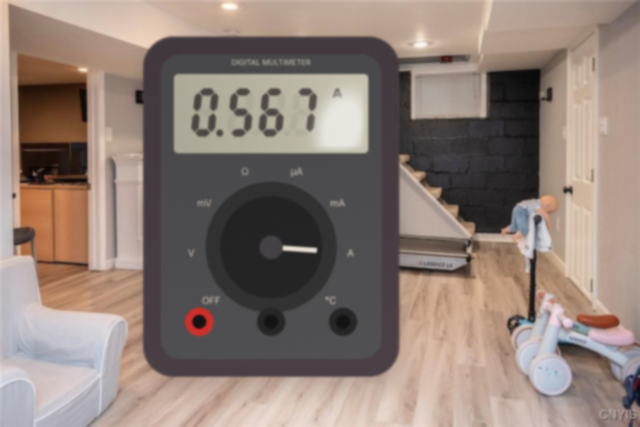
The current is value=0.567 unit=A
